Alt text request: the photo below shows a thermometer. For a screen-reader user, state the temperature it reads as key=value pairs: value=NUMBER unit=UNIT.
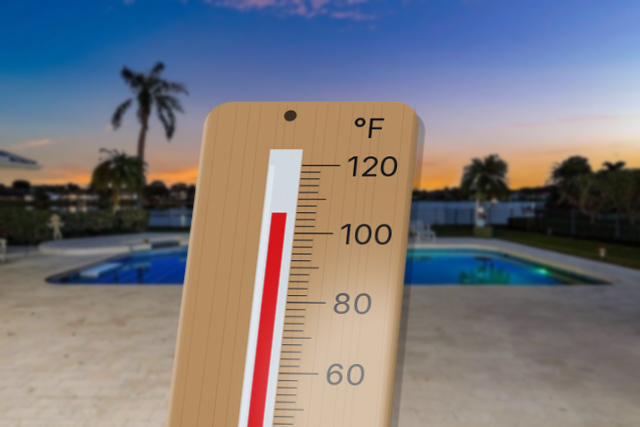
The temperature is value=106 unit=°F
